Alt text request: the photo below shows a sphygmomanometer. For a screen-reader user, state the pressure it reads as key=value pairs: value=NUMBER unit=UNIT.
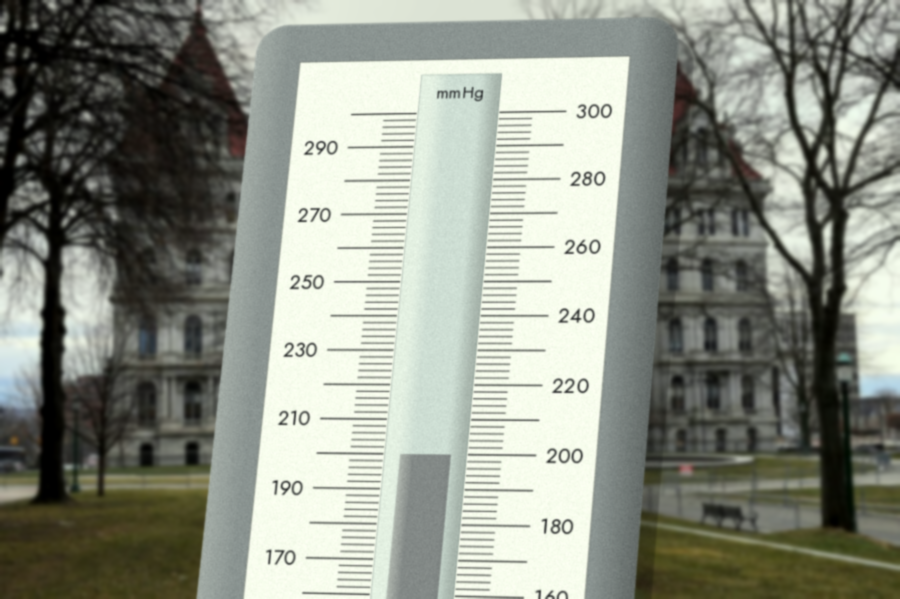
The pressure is value=200 unit=mmHg
